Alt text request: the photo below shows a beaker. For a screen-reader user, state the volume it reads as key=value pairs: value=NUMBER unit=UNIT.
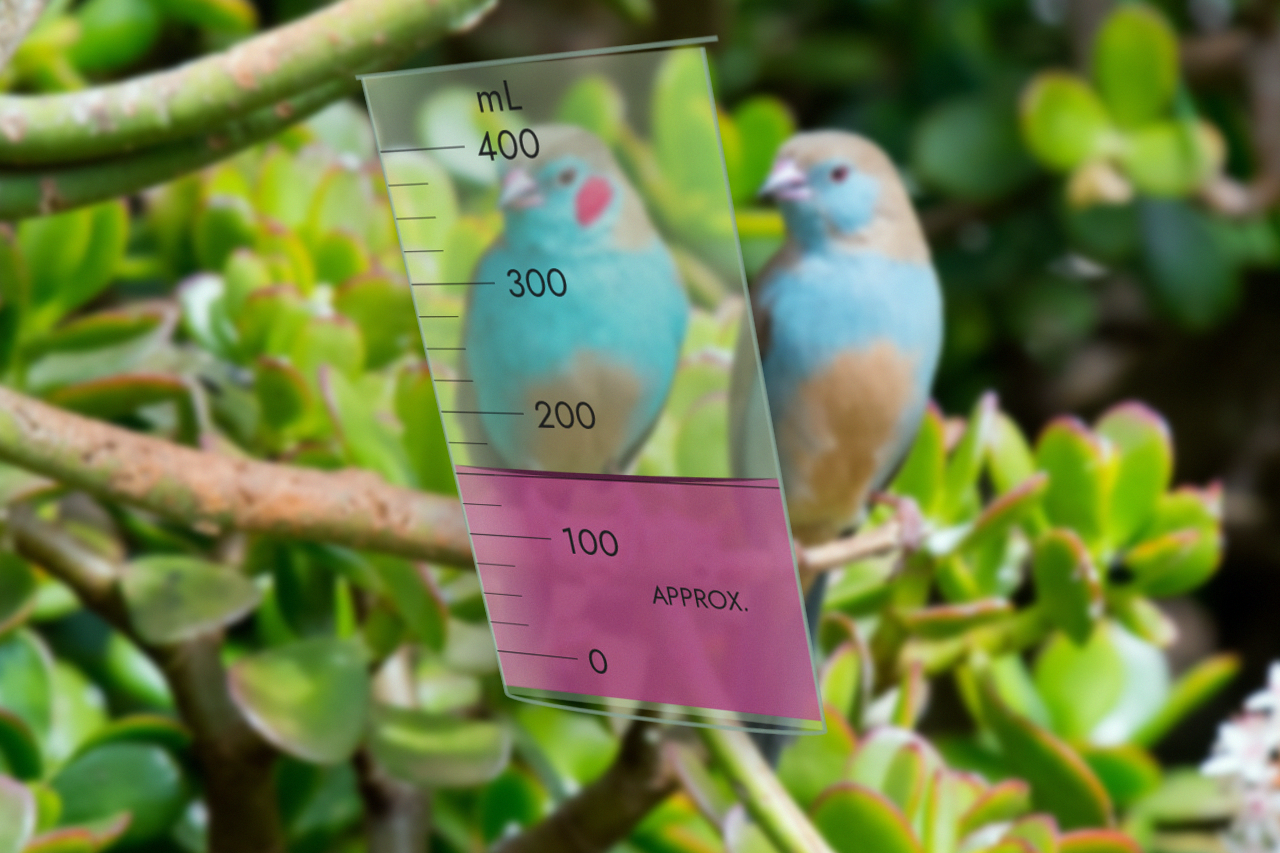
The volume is value=150 unit=mL
